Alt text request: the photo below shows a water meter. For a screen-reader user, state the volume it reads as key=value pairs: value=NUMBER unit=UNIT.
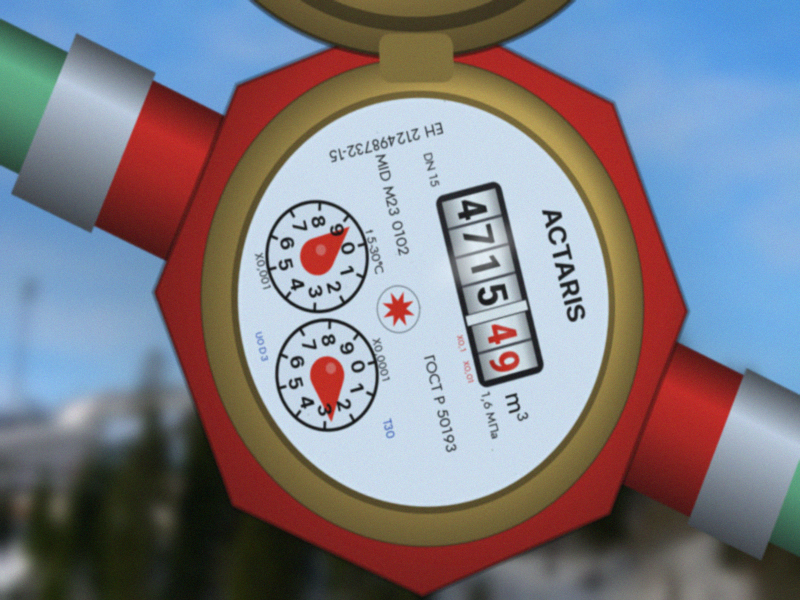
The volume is value=4715.4892 unit=m³
